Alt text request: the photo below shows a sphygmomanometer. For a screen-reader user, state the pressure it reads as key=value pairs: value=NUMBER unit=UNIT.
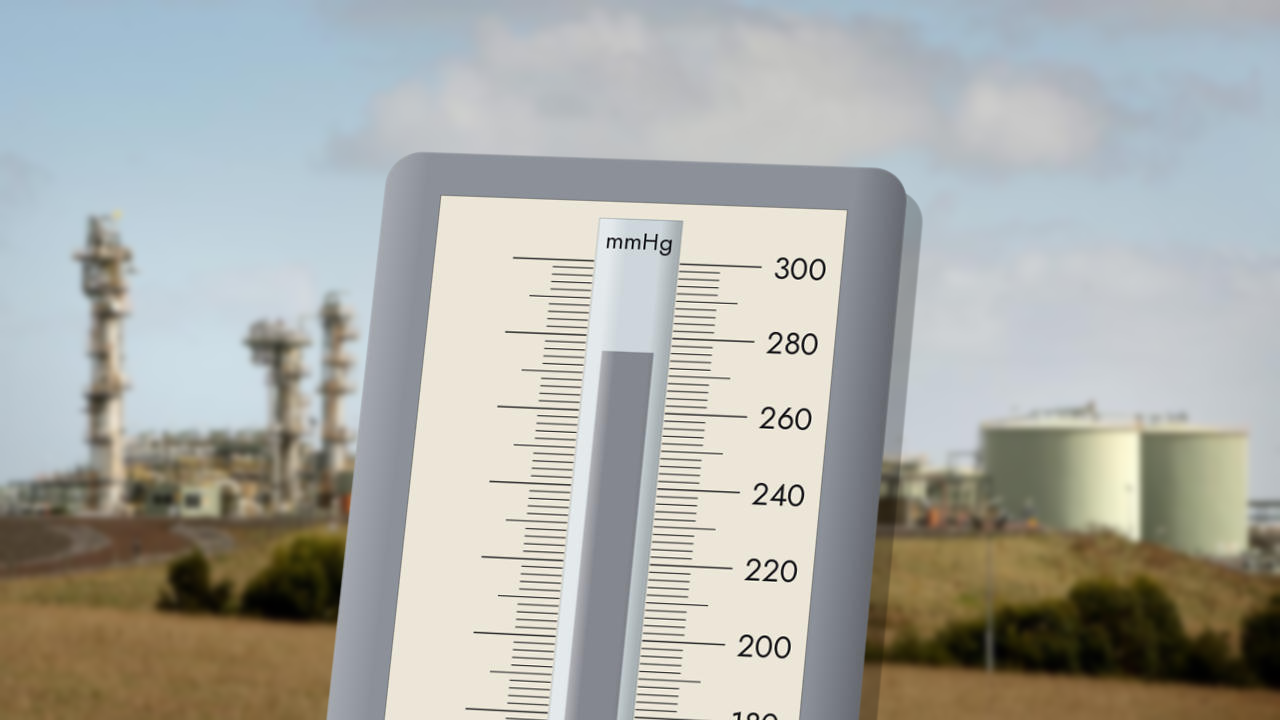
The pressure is value=276 unit=mmHg
